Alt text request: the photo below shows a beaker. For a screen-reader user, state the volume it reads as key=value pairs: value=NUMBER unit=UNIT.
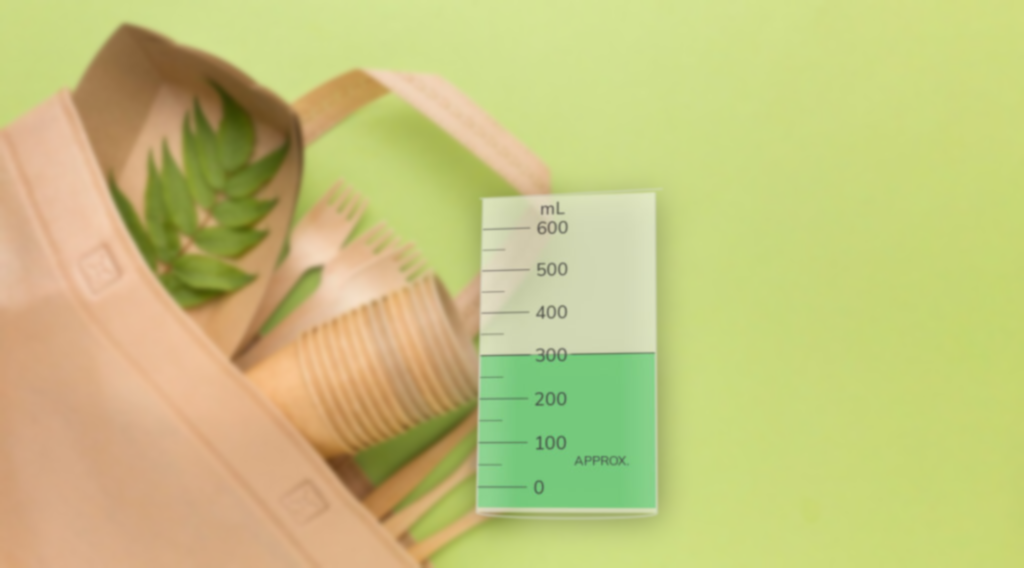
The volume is value=300 unit=mL
